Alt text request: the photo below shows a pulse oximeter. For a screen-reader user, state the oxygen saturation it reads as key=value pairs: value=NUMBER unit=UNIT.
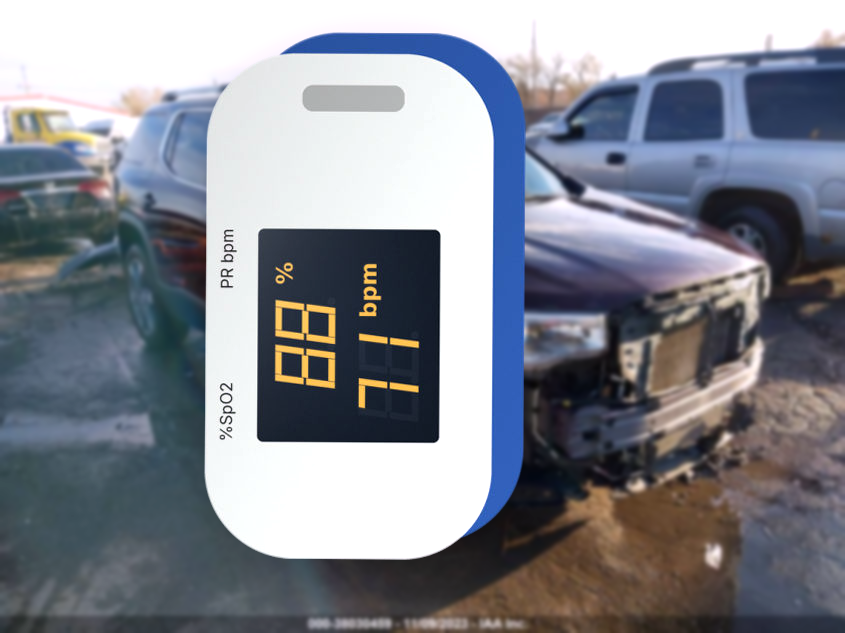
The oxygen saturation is value=88 unit=%
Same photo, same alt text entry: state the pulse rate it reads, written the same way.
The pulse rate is value=71 unit=bpm
